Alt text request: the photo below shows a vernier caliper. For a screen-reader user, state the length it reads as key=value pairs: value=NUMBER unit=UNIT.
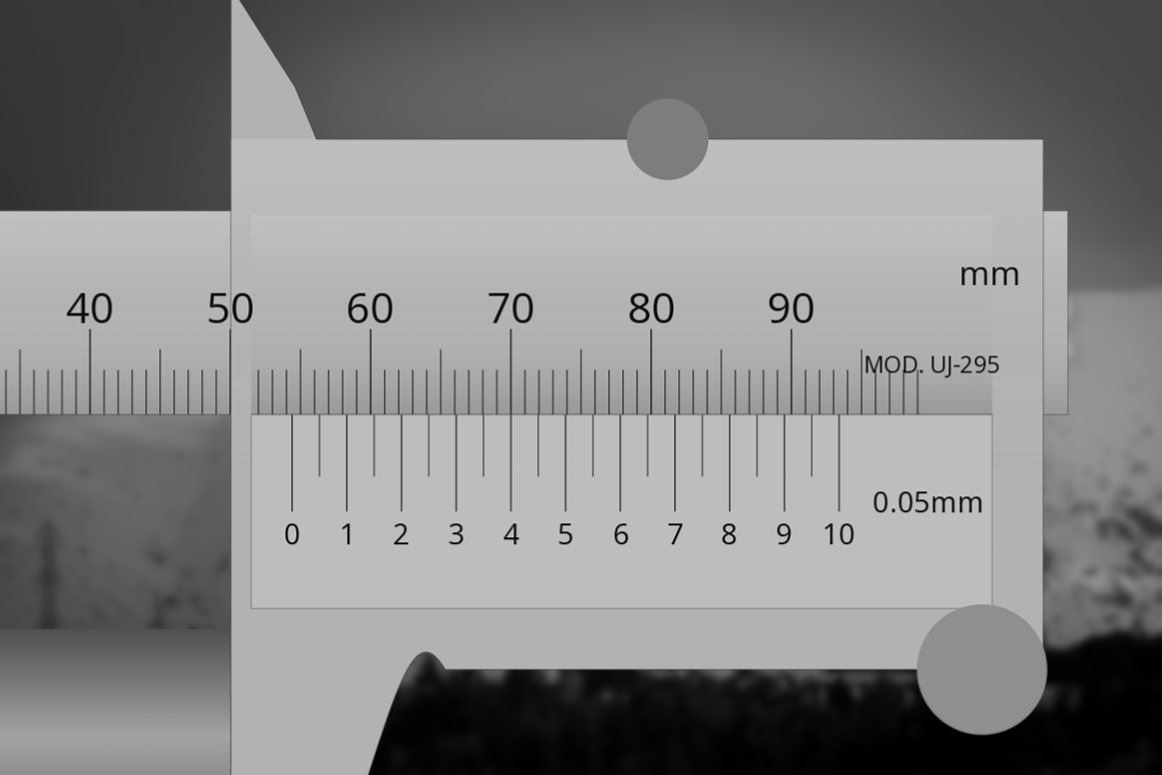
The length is value=54.4 unit=mm
